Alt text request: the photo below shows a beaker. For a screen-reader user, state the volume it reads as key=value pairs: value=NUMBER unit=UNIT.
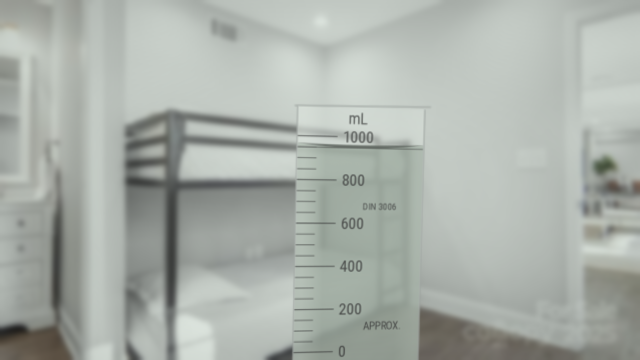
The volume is value=950 unit=mL
